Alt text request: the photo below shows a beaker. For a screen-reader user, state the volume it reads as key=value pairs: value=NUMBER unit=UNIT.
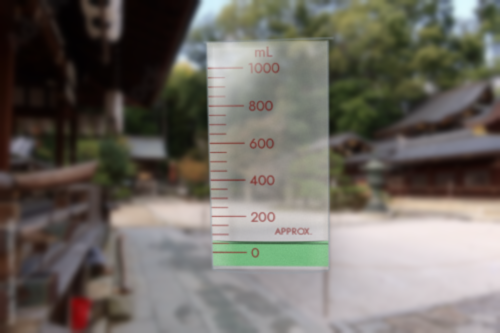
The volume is value=50 unit=mL
